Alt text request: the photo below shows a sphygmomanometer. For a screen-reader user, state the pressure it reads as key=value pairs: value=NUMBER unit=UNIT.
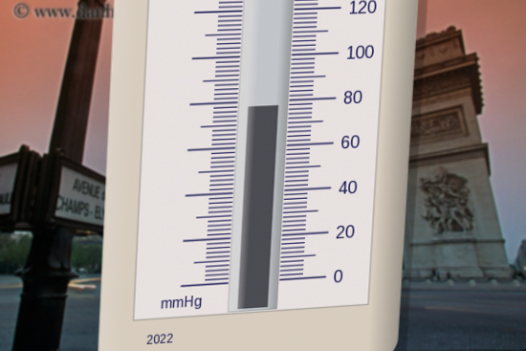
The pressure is value=78 unit=mmHg
